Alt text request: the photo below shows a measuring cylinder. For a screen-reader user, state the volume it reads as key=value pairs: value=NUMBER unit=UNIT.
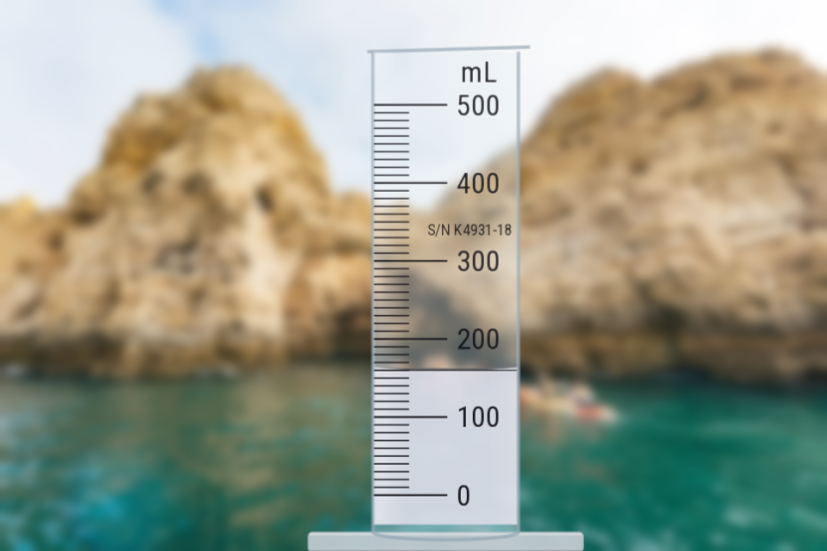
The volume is value=160 unit=mL
